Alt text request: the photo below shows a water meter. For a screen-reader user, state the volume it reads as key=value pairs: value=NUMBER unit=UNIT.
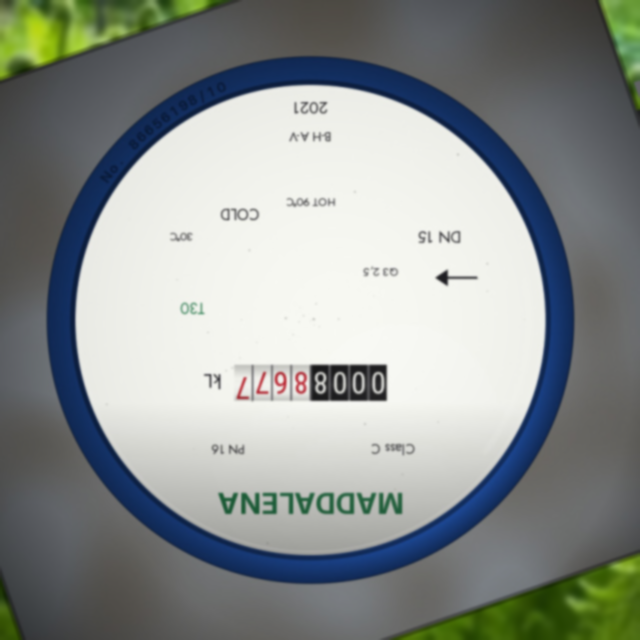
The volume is value=8.8677 unit=kL
